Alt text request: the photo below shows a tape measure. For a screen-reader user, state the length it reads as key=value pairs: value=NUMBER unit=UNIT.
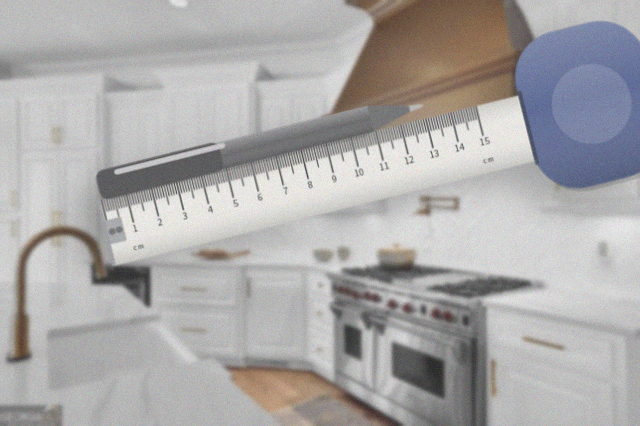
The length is value=13 unit=cm
